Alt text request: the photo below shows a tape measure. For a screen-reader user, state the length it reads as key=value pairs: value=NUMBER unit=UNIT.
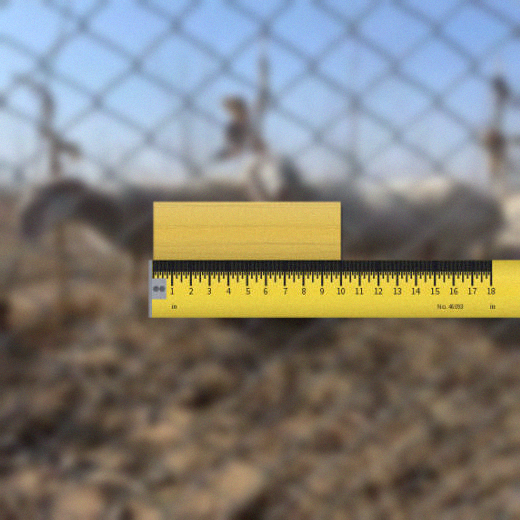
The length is value=10 unit=in
